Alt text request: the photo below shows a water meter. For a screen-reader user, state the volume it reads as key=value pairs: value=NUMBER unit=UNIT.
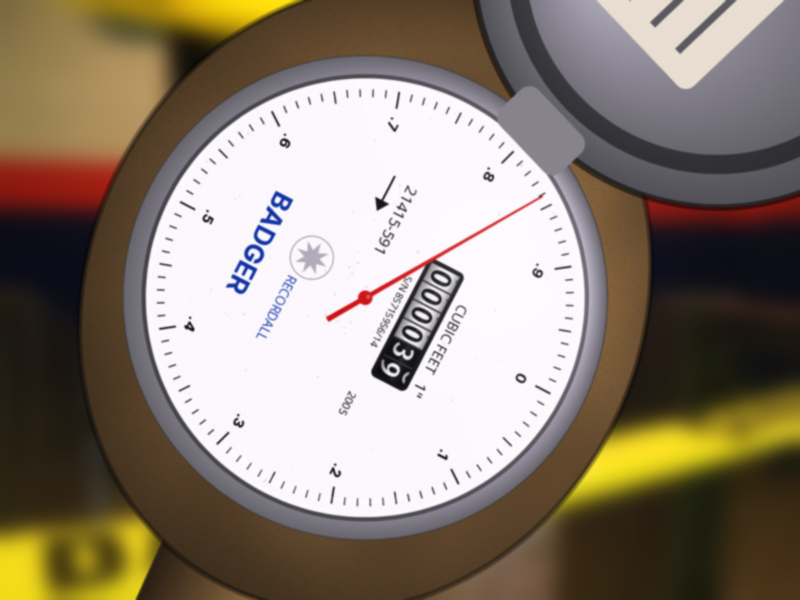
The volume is value=38.84 unit=ft³
